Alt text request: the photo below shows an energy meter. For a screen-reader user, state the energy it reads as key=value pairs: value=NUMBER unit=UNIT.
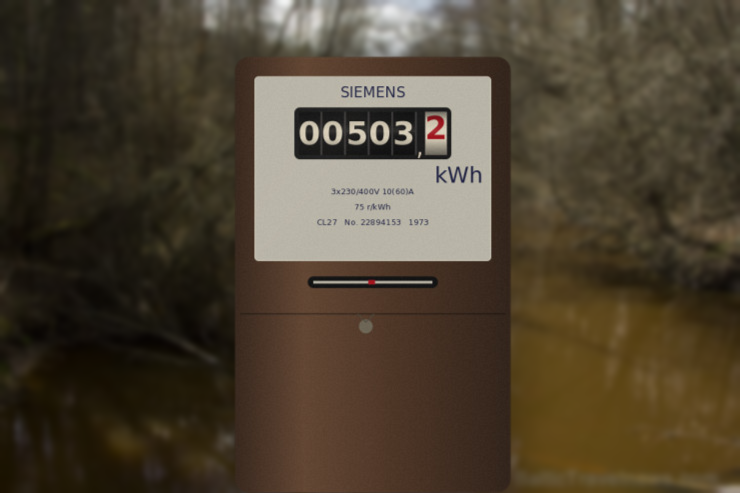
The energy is value=503.2 unit=kWh
